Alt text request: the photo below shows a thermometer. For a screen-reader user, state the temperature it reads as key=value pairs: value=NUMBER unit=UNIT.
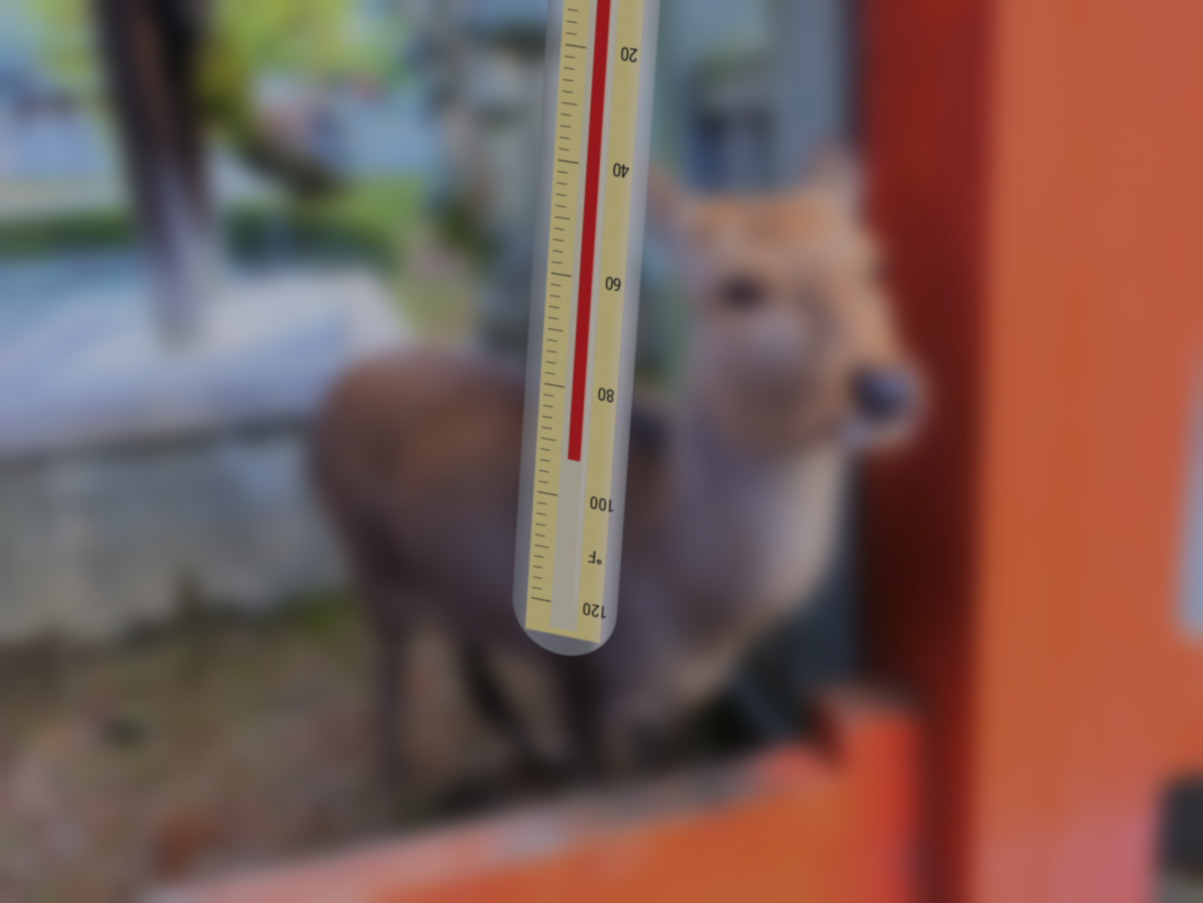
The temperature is value=93 unit=°F
